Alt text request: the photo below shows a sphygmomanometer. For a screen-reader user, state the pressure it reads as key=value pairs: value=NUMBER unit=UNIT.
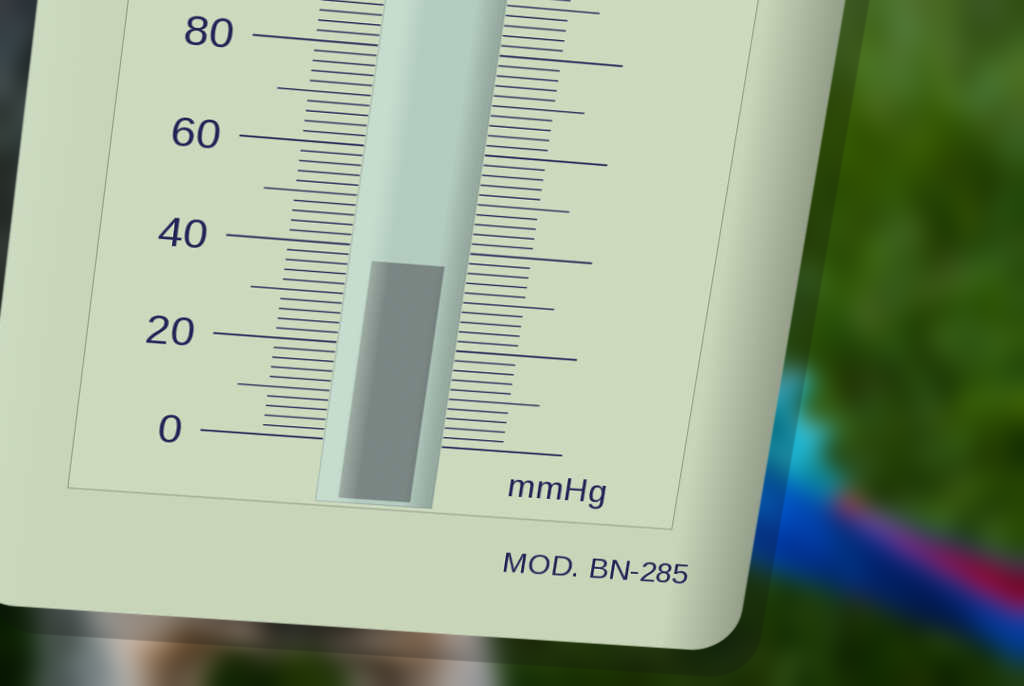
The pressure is value=37 unit=mmHg
